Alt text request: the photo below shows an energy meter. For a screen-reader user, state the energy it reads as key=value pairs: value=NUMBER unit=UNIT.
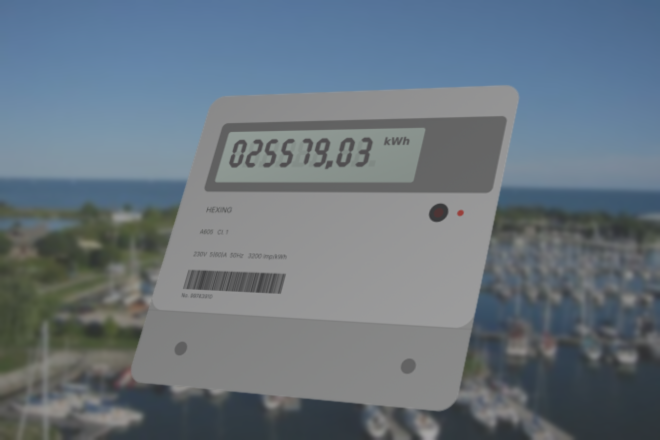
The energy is value=25579.03 unit=kWh
